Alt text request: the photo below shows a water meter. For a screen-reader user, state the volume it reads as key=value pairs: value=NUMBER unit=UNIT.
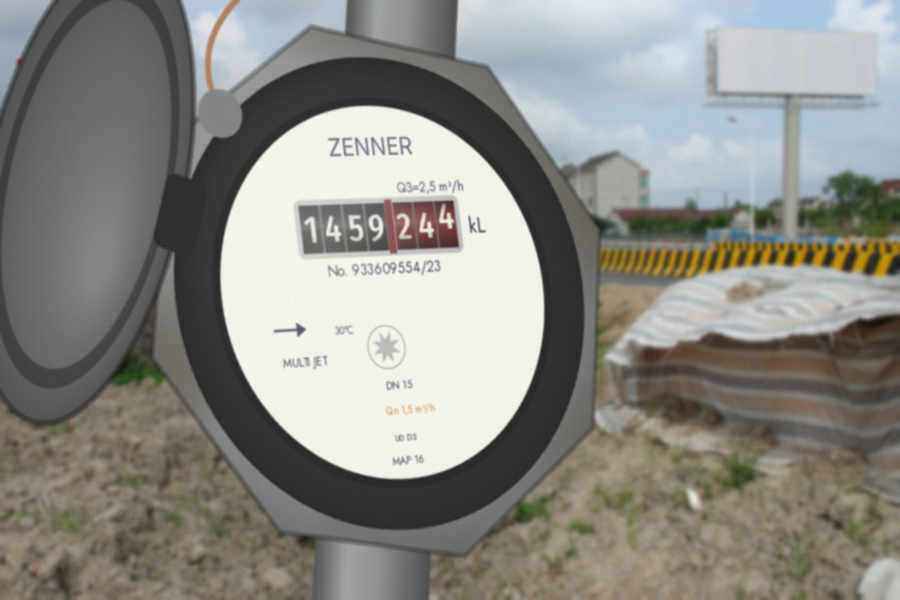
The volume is value=1459.244 unit=kL
